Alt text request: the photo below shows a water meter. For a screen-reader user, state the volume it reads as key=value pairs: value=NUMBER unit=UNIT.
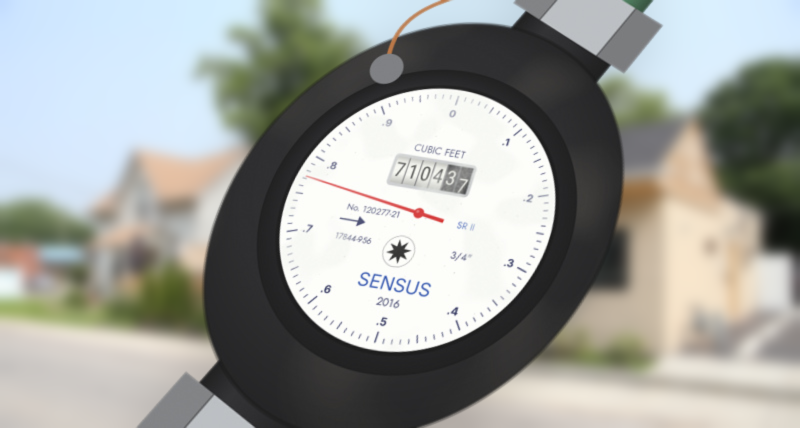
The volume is value=710436.77 unit=ft³
